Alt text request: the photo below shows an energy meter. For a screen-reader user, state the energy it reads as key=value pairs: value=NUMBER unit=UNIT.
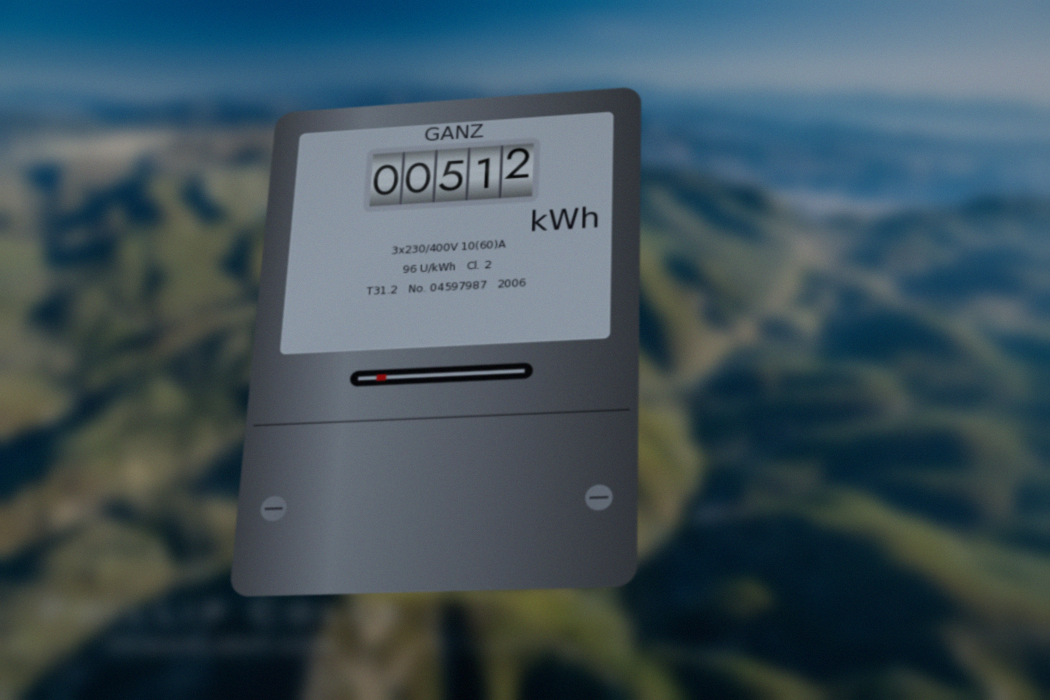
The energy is value=512 unit=kWh
